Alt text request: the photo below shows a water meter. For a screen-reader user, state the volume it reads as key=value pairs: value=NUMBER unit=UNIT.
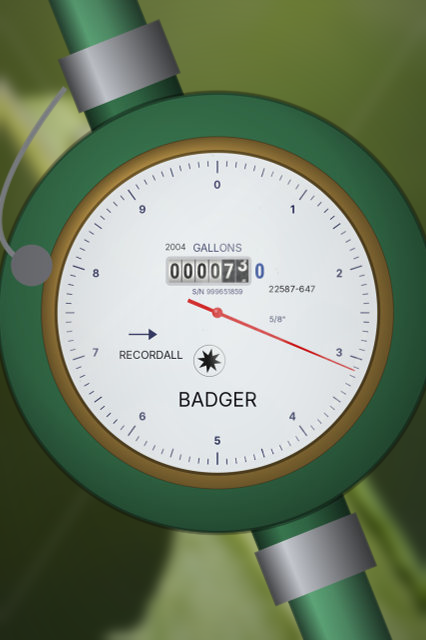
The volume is value=733.1 unit=gal
